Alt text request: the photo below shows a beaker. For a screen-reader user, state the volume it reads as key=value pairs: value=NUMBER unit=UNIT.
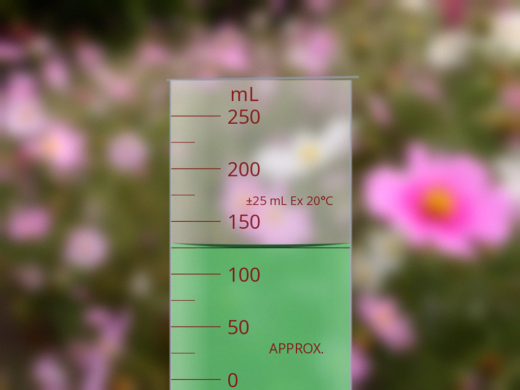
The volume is value=125 unit=mL
